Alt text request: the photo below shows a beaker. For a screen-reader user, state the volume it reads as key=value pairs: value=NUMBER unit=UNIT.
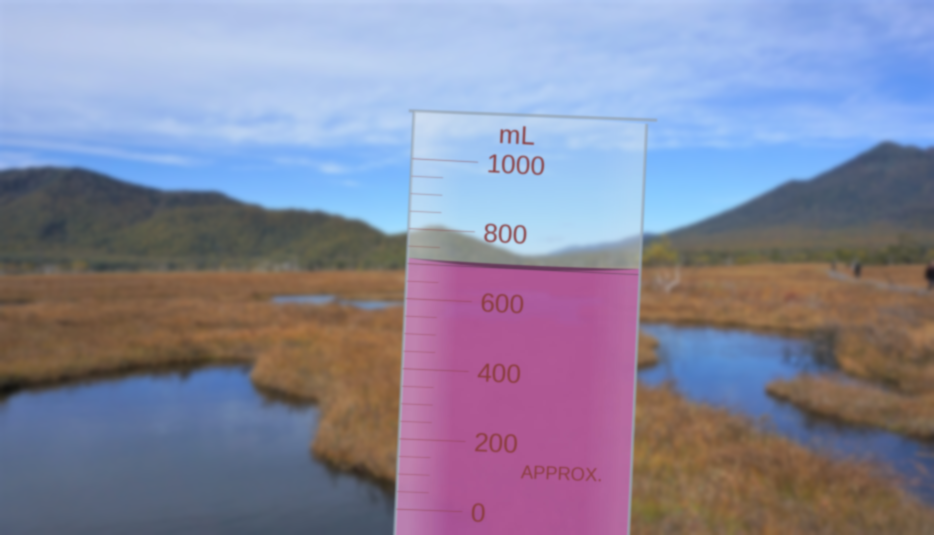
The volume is value=700 unit=mL
